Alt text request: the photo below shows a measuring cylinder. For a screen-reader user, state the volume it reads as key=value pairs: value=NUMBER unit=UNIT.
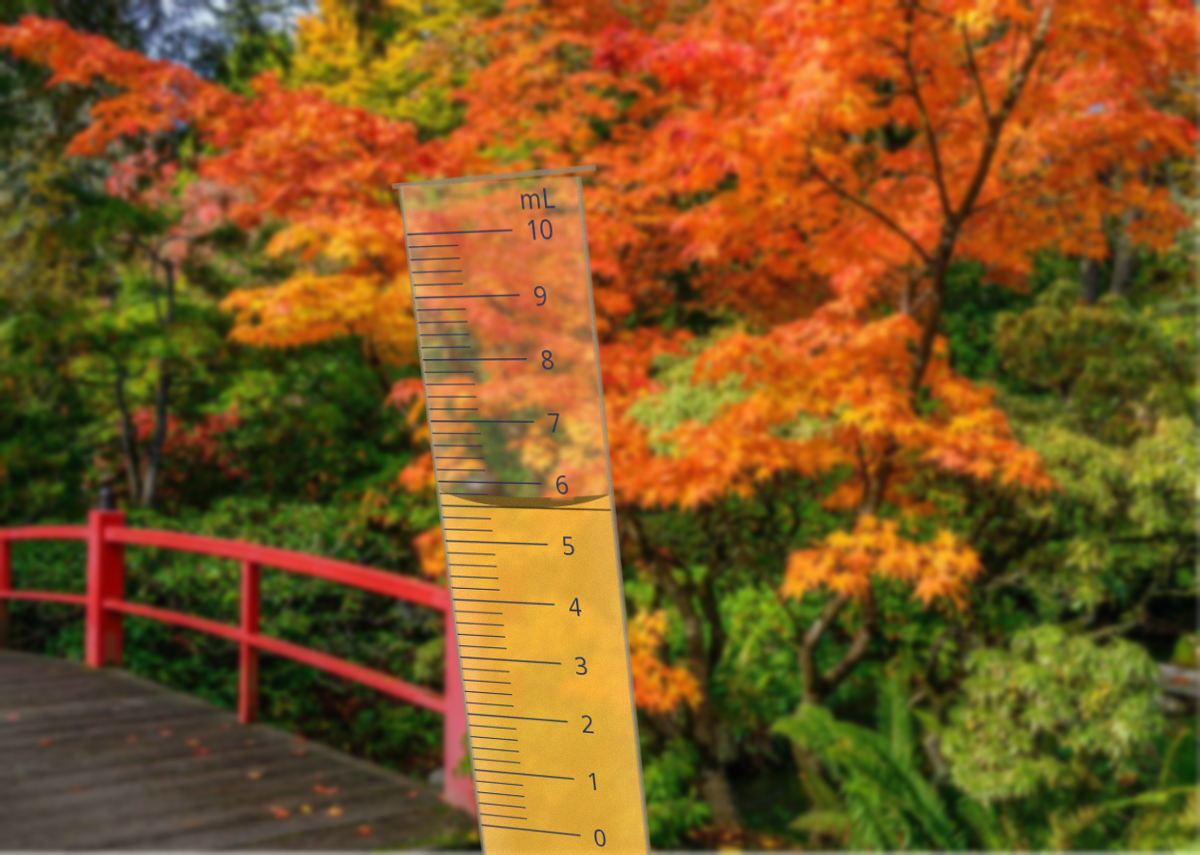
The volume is value=5.6 unit=mL
